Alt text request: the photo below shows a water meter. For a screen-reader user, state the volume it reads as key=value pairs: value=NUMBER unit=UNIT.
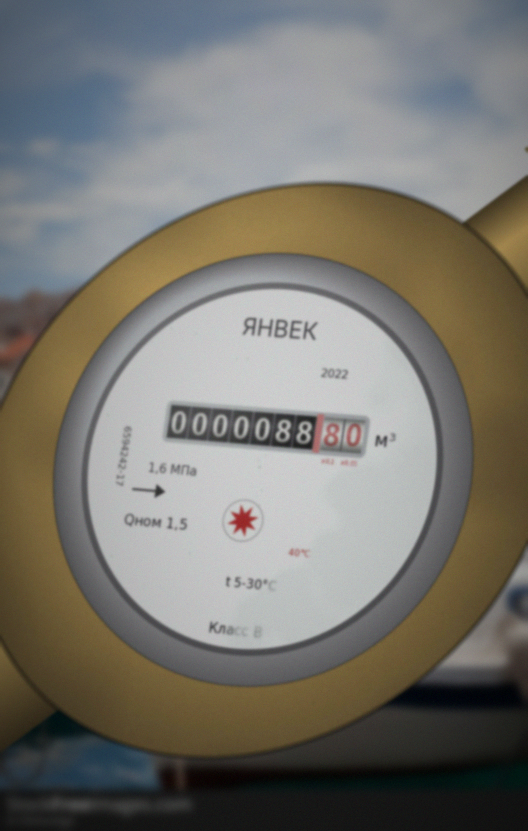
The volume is value=88.80 unit=m³
